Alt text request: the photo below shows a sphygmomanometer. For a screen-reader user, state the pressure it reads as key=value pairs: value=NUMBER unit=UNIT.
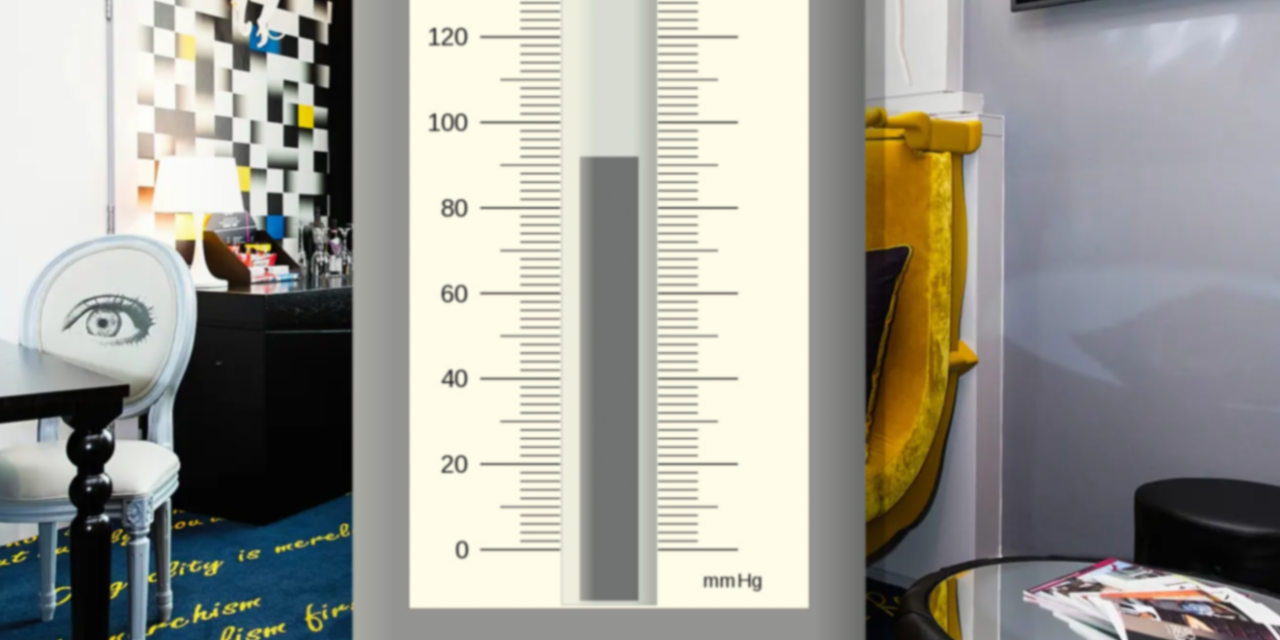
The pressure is value=92 unit=mmHg
